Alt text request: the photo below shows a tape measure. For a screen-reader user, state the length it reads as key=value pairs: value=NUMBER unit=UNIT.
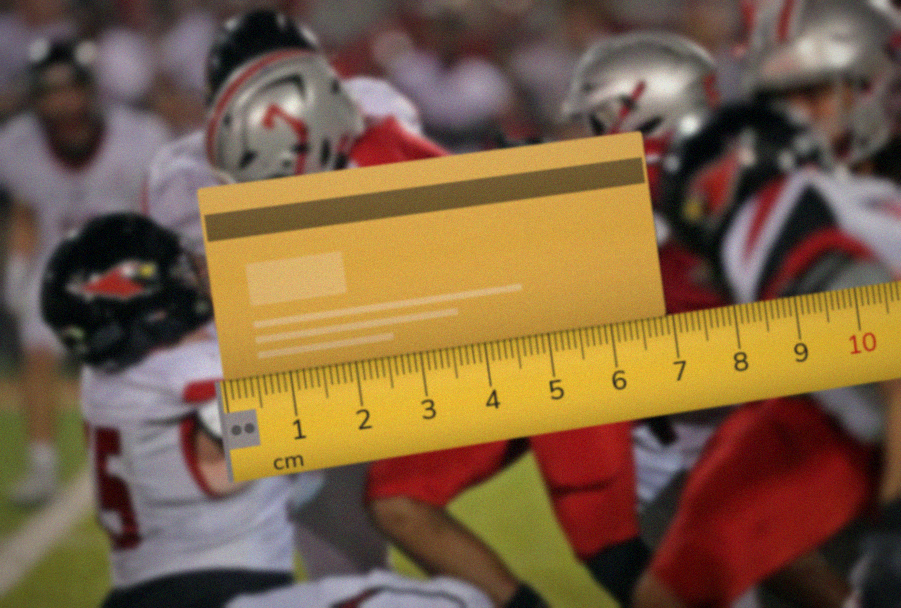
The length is value=6.9 unit=cm
